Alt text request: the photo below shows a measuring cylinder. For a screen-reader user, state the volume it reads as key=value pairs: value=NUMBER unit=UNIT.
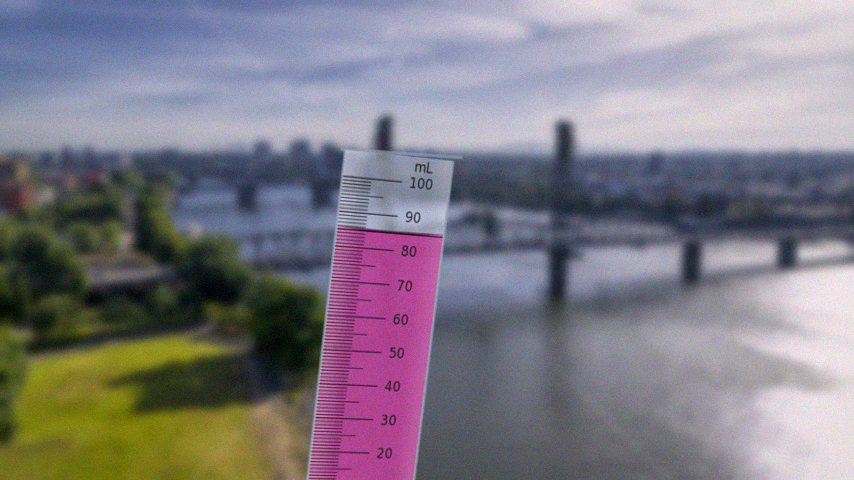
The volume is value=85 unit=mL
